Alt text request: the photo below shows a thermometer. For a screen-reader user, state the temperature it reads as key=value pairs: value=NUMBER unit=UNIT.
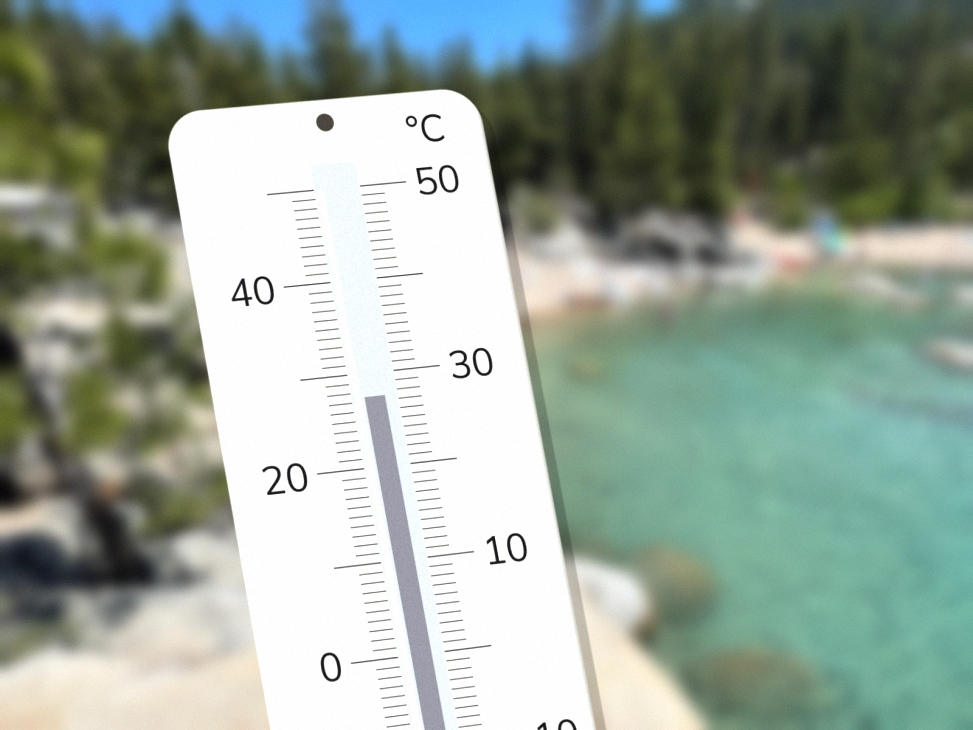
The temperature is value=27.5 unit=°C
